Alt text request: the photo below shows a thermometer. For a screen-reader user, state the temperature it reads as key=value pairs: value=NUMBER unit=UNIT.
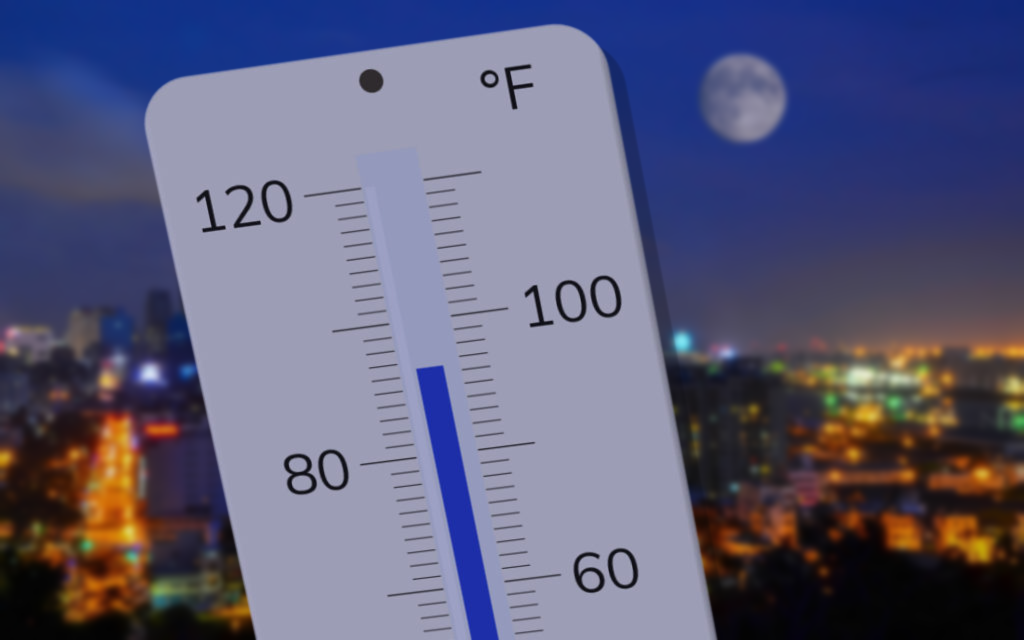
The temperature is value=93 unit=°F
